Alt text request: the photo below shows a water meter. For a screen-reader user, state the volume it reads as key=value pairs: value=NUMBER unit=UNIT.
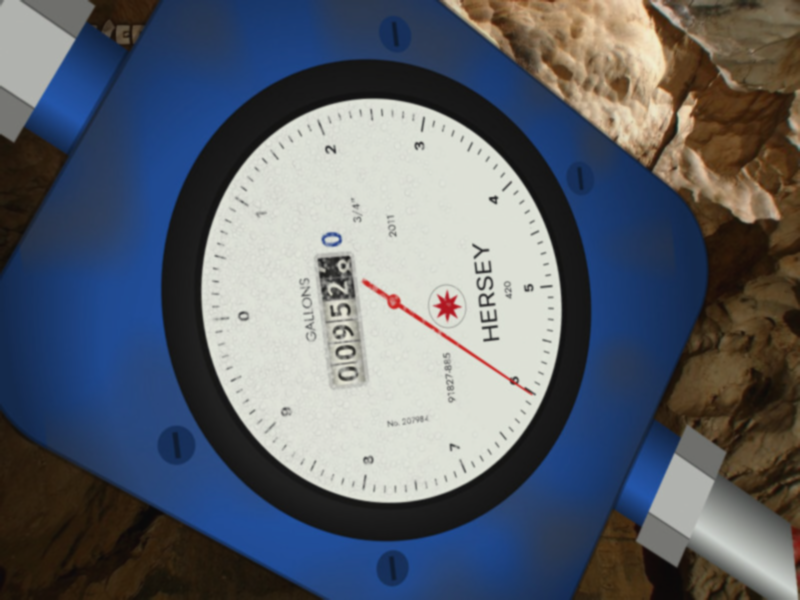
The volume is value=95276.0 unit=gal
